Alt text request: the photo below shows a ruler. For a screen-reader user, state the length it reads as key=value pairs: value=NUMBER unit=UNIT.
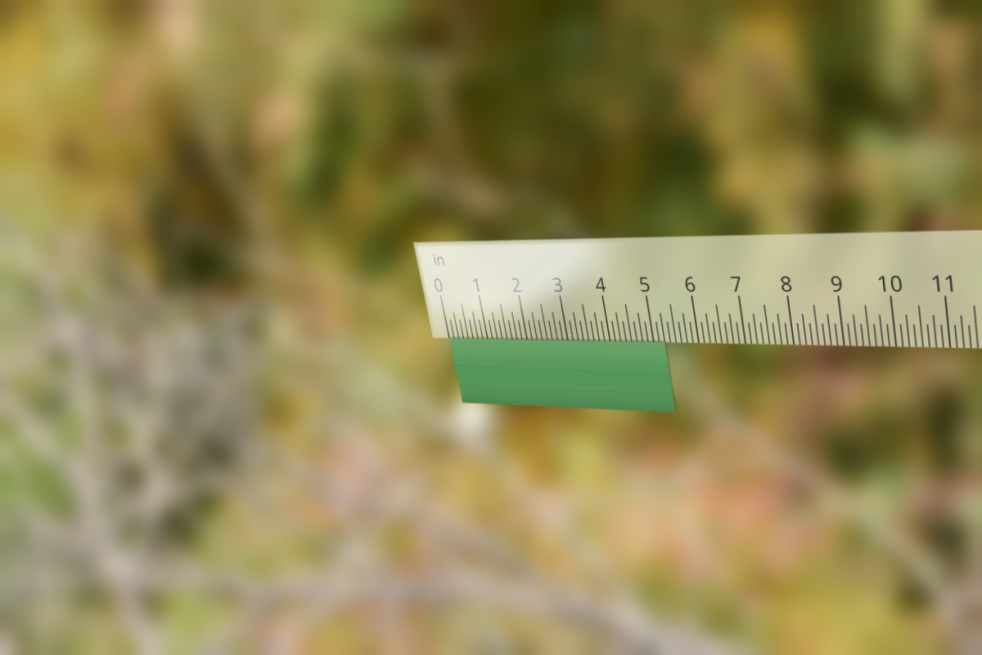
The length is value=5.25 unit=in
